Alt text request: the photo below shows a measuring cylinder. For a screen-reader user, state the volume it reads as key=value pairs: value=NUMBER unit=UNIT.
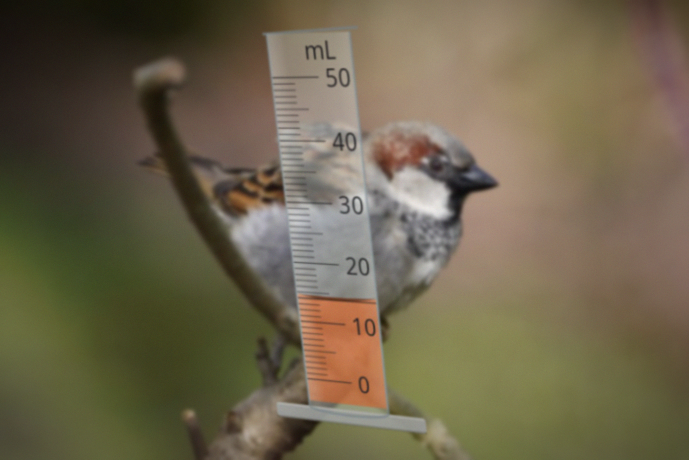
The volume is value=14 unit=mL
